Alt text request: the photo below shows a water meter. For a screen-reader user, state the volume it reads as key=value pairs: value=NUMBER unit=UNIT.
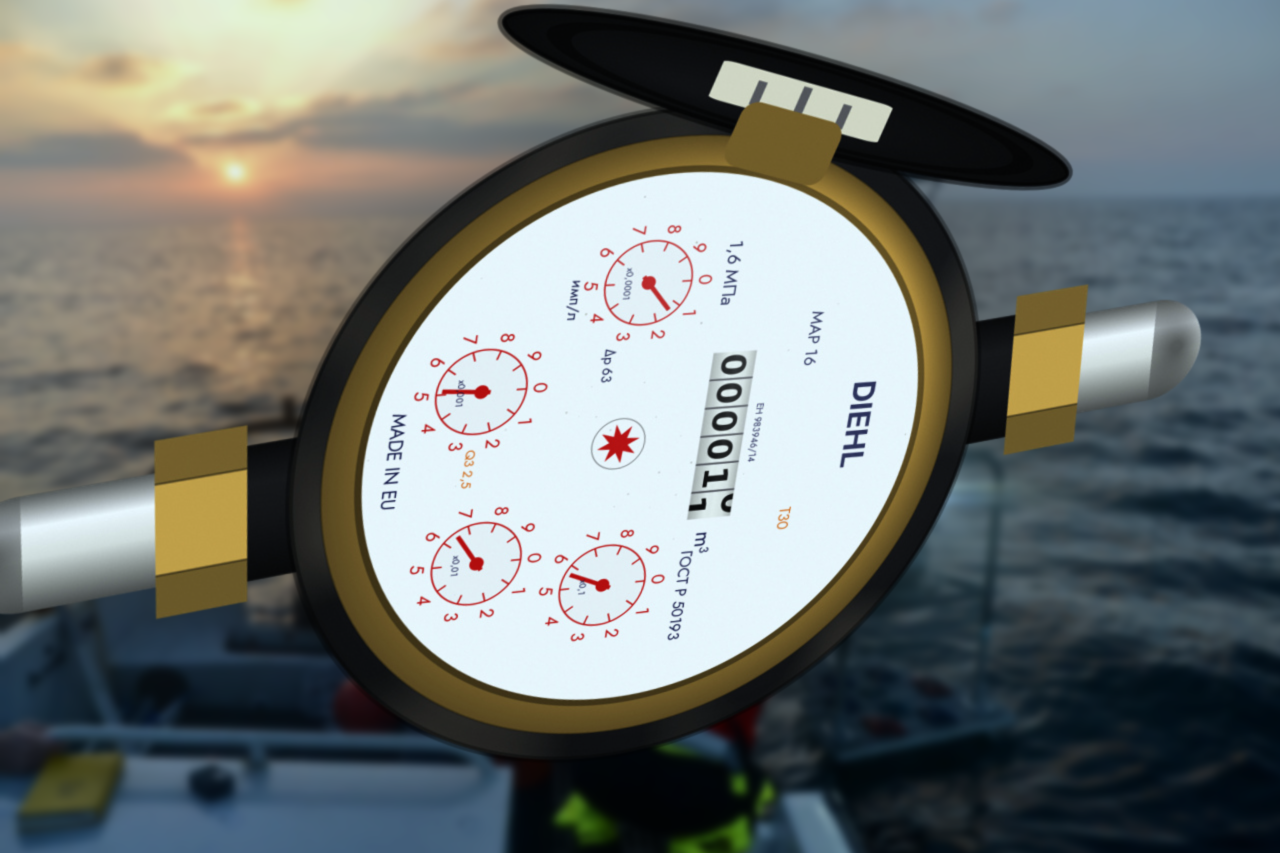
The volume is value=10.5651 unit=m³
